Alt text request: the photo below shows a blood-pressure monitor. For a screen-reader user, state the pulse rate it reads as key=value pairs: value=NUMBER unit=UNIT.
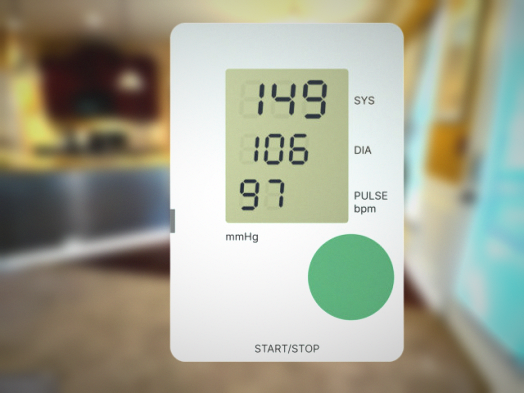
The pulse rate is value=97 unit=bpm
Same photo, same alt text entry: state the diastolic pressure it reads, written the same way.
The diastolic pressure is value=106 unit=mmHg
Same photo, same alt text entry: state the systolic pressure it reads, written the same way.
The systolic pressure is value=149 unit=mmHg
